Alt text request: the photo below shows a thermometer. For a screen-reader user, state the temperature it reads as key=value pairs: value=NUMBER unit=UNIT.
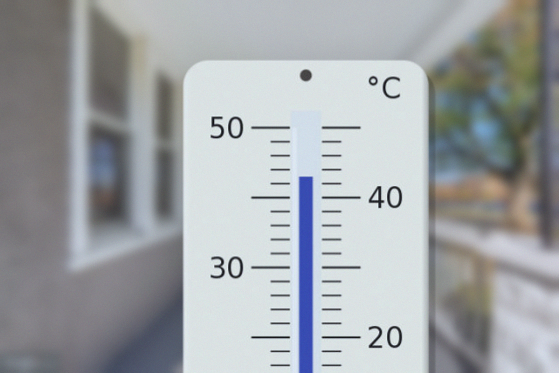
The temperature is value=43 unit=°C
